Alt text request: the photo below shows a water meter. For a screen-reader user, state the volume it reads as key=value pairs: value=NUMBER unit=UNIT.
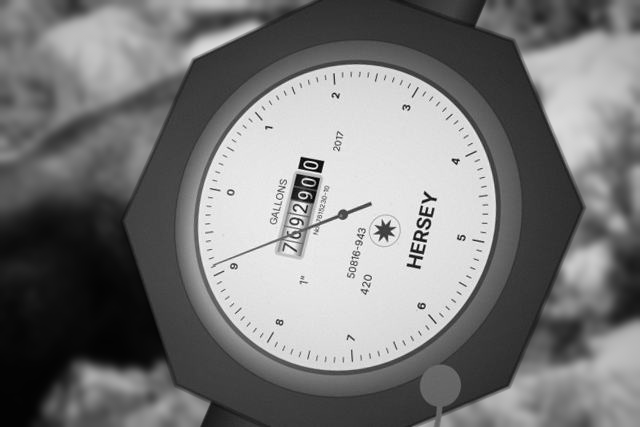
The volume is value=7692899.1 unit=gal
